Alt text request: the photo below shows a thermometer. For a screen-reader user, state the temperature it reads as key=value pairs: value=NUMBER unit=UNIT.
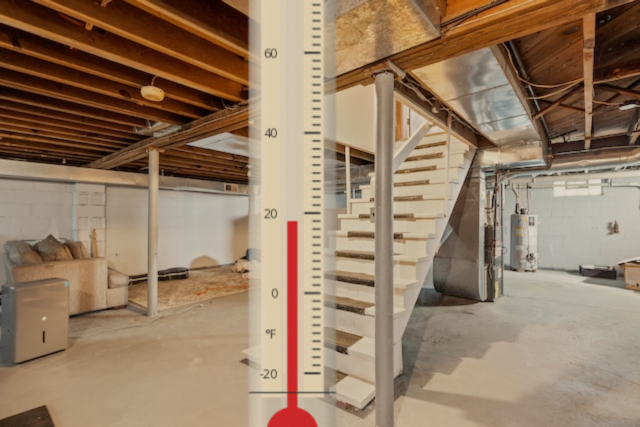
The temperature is value=18 unit=°F
